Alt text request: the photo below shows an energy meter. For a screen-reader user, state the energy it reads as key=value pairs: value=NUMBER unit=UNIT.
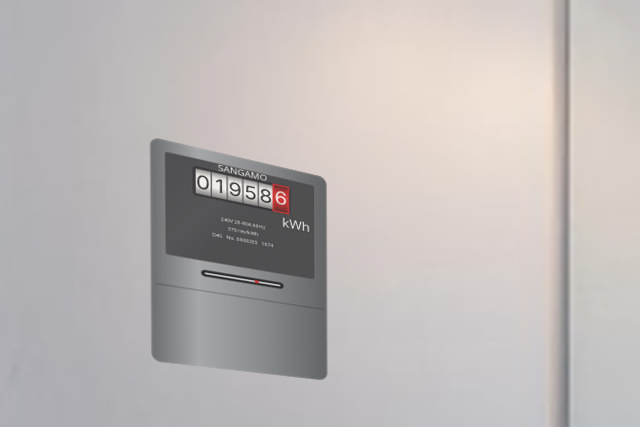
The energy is value=1958.6 unit=kWh
